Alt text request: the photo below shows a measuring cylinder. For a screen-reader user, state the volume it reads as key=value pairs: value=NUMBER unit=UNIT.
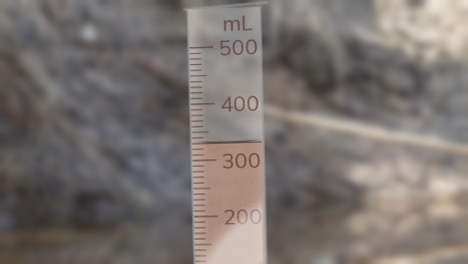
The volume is value=330 unit=mL
